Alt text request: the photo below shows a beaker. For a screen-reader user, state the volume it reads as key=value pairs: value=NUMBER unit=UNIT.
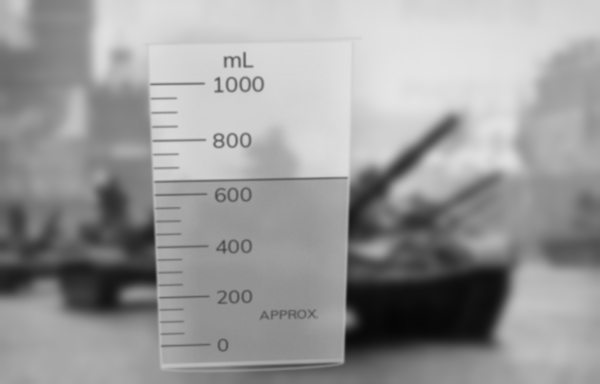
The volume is value=650 unit=mL
